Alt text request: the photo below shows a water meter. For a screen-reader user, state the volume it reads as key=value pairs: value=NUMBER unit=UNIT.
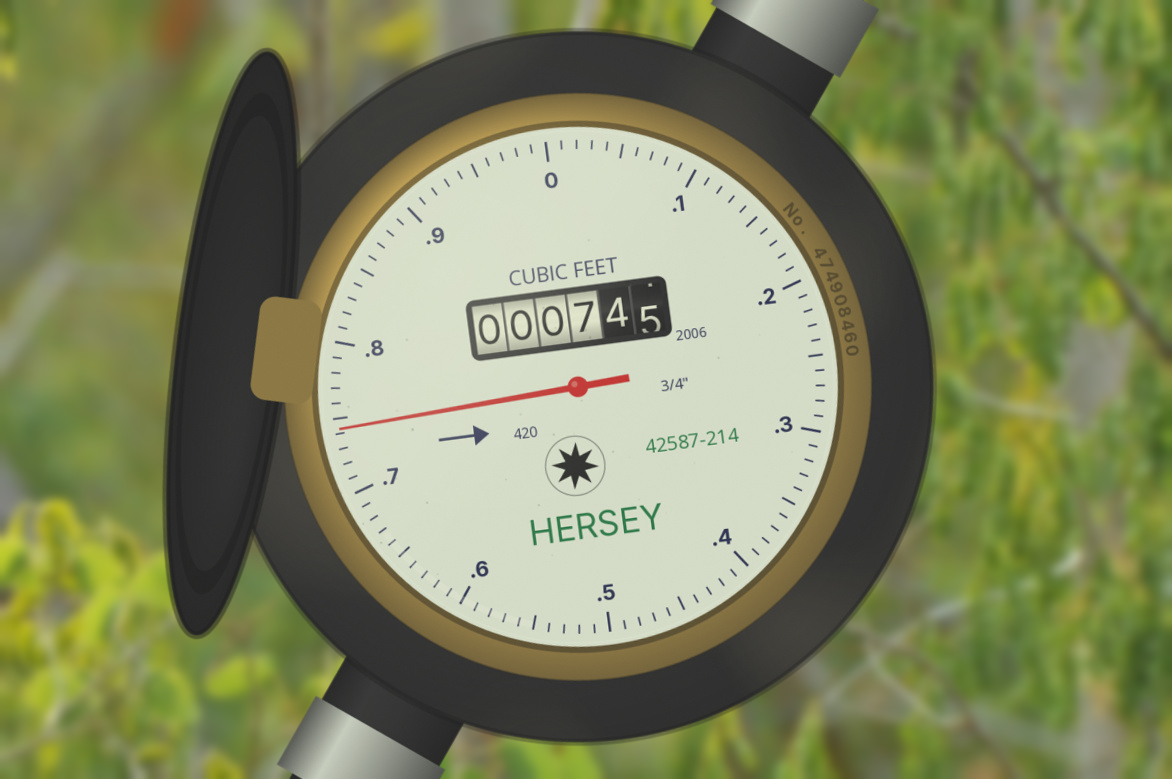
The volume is value=744.74 unit=ft³
